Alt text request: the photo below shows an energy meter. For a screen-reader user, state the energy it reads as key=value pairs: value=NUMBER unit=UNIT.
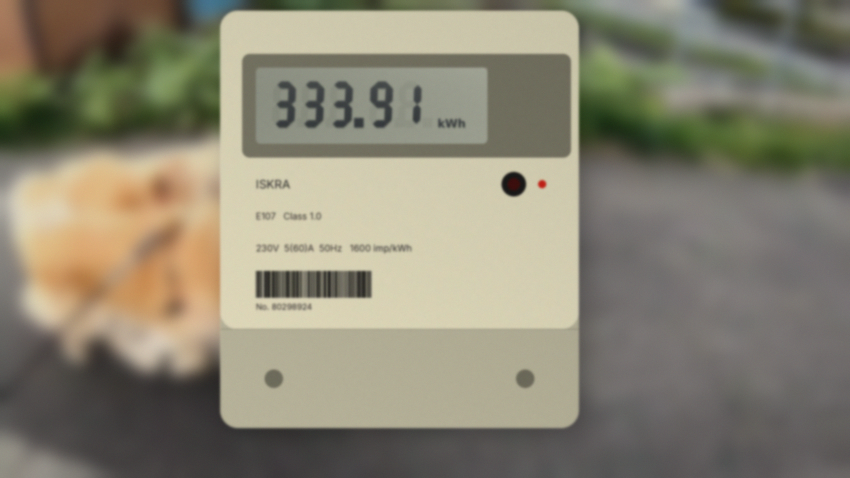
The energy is value=333.91 unit=kWh
